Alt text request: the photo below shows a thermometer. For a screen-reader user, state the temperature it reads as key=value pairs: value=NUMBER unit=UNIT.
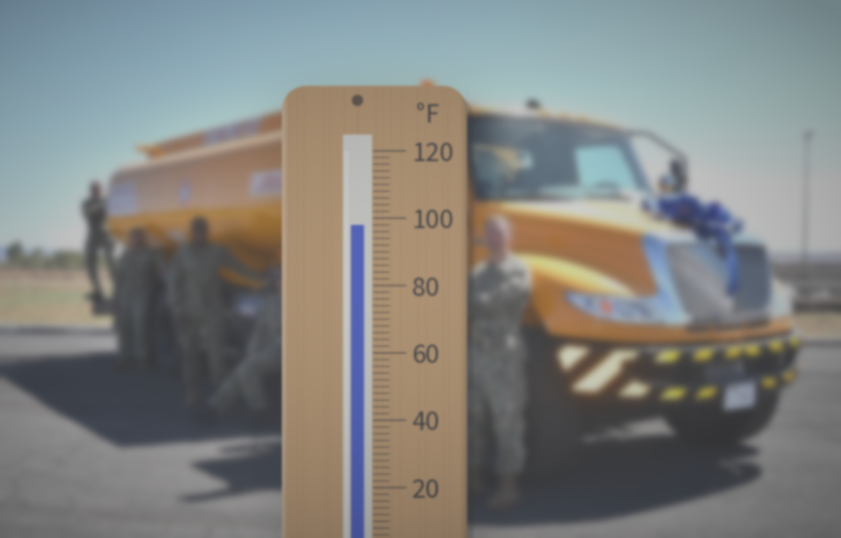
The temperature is value=98 unit=°F
